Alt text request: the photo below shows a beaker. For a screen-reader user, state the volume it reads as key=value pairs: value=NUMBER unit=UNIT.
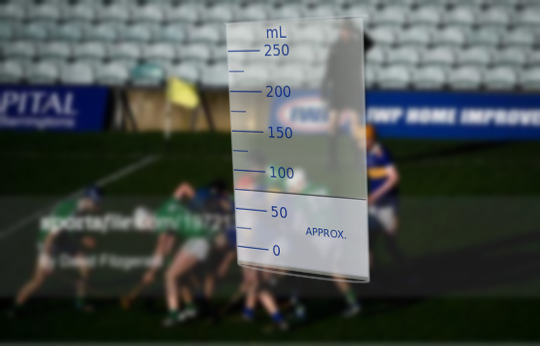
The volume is value=75 unit=mL
